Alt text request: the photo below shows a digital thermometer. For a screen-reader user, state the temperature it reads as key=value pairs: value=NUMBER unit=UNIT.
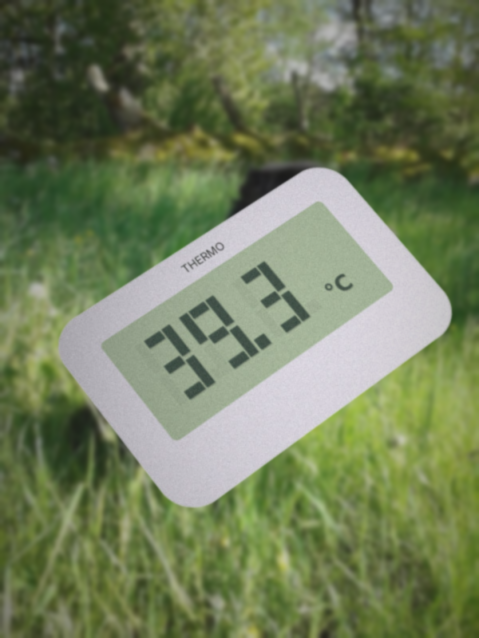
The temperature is value=39.3 unit=°C
